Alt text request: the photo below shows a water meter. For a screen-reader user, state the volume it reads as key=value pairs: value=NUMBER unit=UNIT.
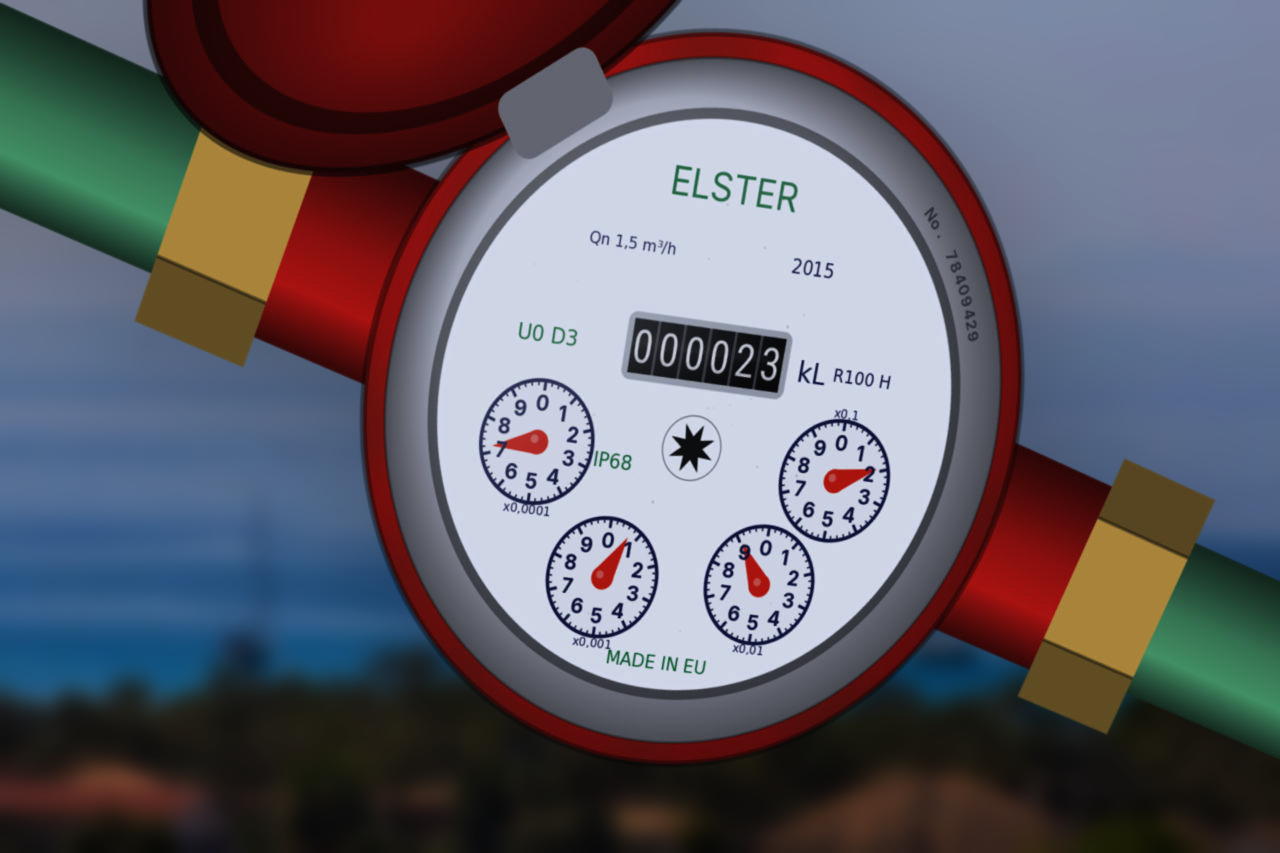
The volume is value=23.1907 unit=kL
